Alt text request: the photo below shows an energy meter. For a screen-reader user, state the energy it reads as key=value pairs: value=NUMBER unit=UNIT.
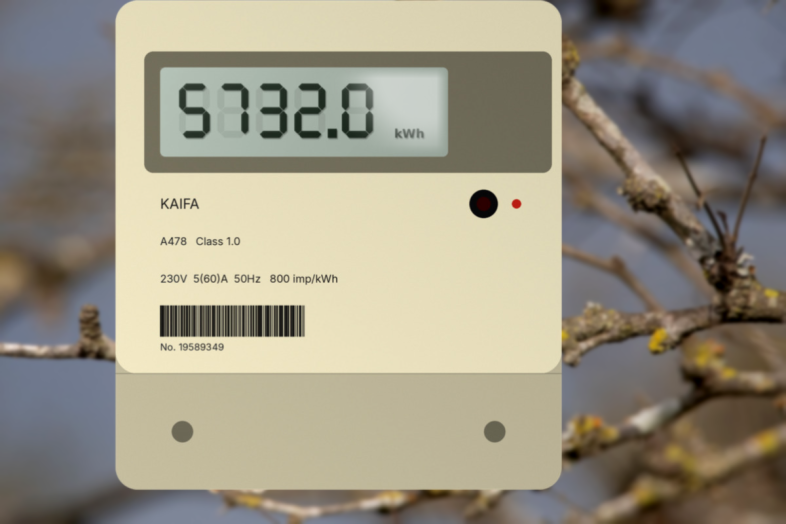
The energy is value=5732.0 unit=kWh
